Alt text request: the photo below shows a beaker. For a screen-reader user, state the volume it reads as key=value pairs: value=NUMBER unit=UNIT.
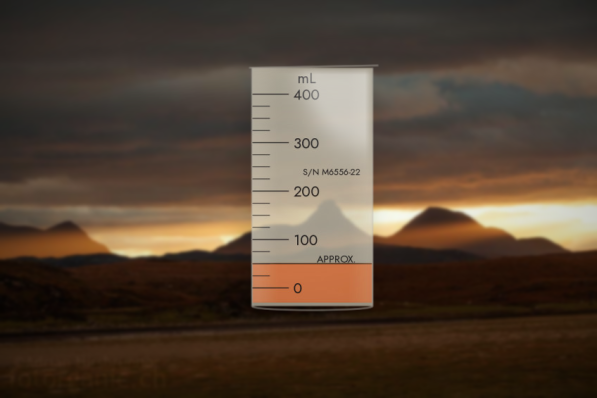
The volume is value=50 unit=mL
